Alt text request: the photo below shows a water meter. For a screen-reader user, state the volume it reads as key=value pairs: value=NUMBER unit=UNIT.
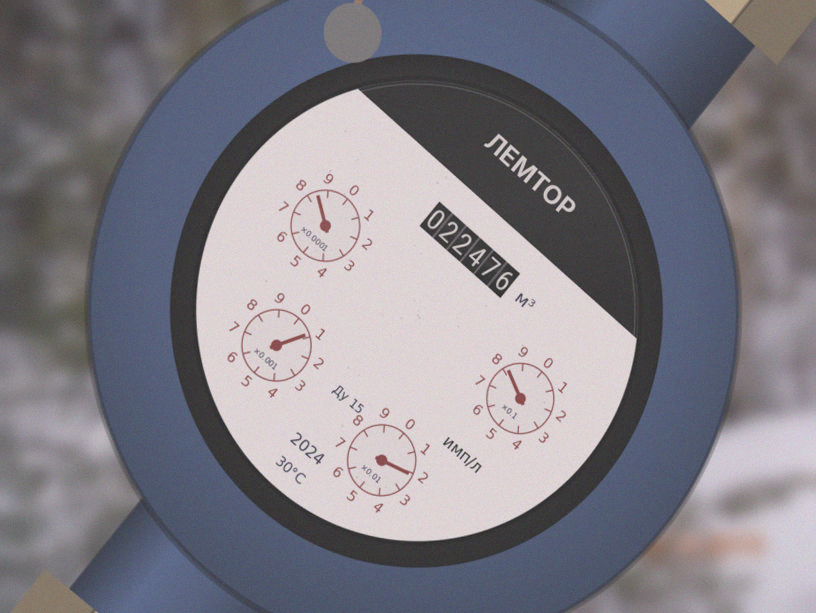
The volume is value=22476.8208 unit=m³
